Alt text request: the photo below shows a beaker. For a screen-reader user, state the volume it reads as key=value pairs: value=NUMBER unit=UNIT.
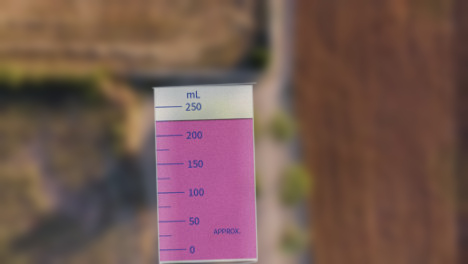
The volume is value=225 unit=mL
